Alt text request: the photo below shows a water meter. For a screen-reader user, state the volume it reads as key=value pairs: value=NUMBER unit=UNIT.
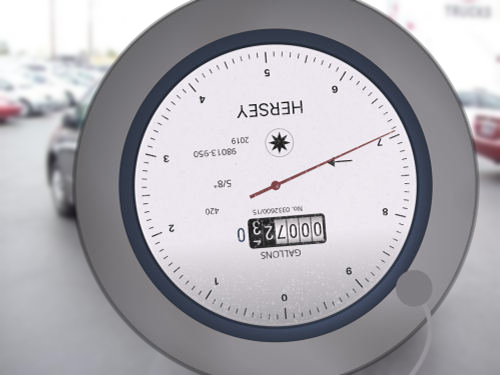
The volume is value=7226.9 unit=gal
